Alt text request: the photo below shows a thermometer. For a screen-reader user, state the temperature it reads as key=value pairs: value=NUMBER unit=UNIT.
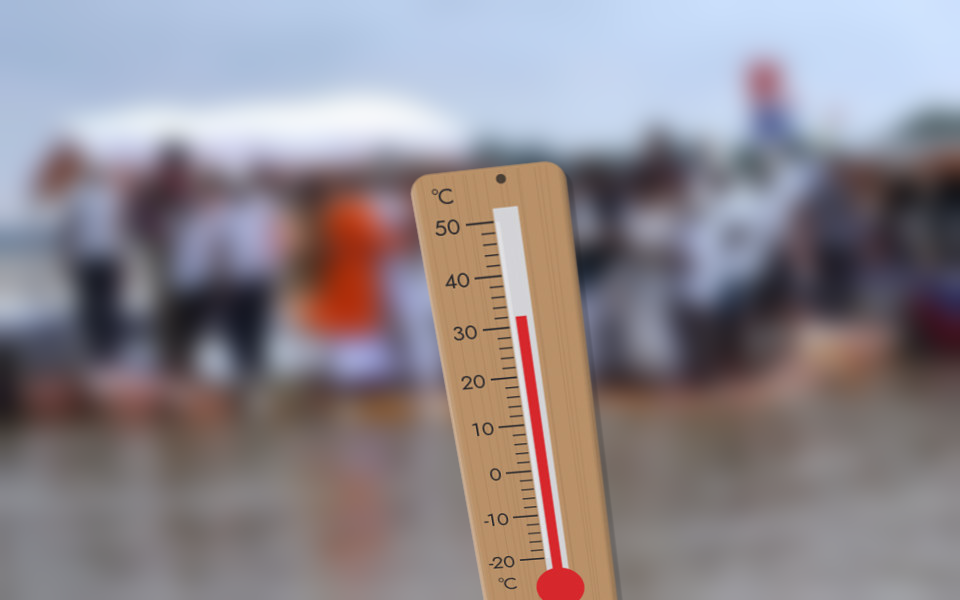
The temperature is value=32 unit=°C
